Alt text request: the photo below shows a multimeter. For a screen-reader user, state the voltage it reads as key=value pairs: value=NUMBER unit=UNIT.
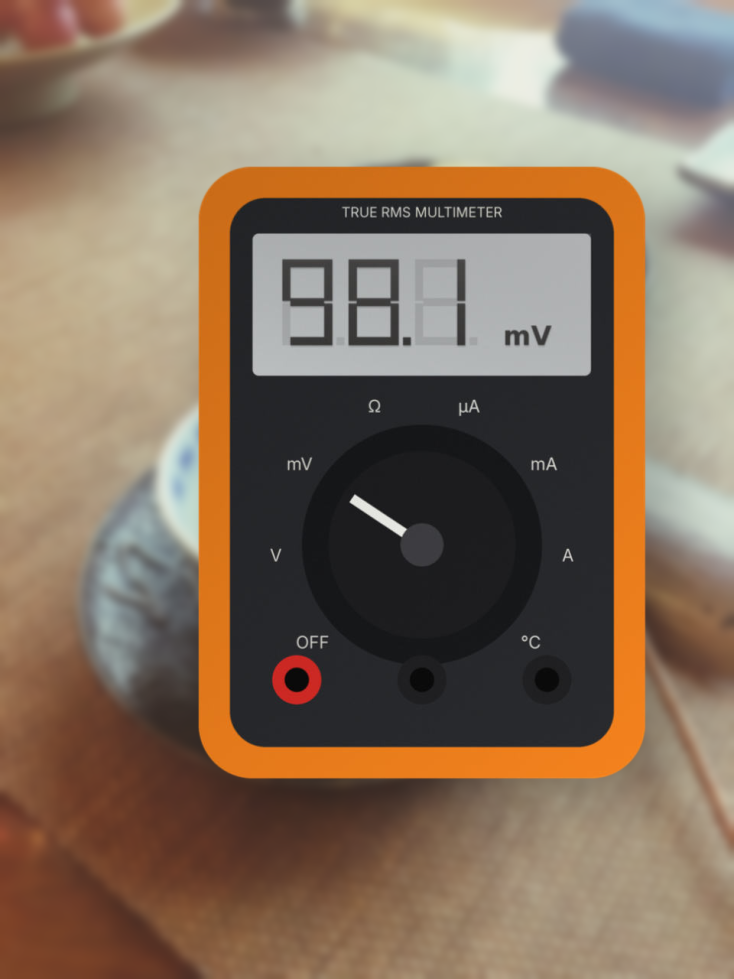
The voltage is value=98.1 unit=mV
